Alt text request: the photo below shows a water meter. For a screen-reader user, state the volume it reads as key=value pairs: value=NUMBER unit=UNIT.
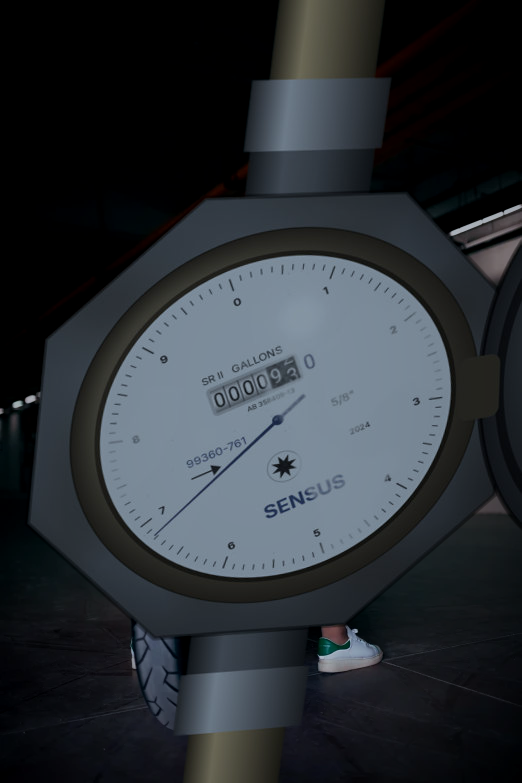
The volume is value=926.8 unit=gal
